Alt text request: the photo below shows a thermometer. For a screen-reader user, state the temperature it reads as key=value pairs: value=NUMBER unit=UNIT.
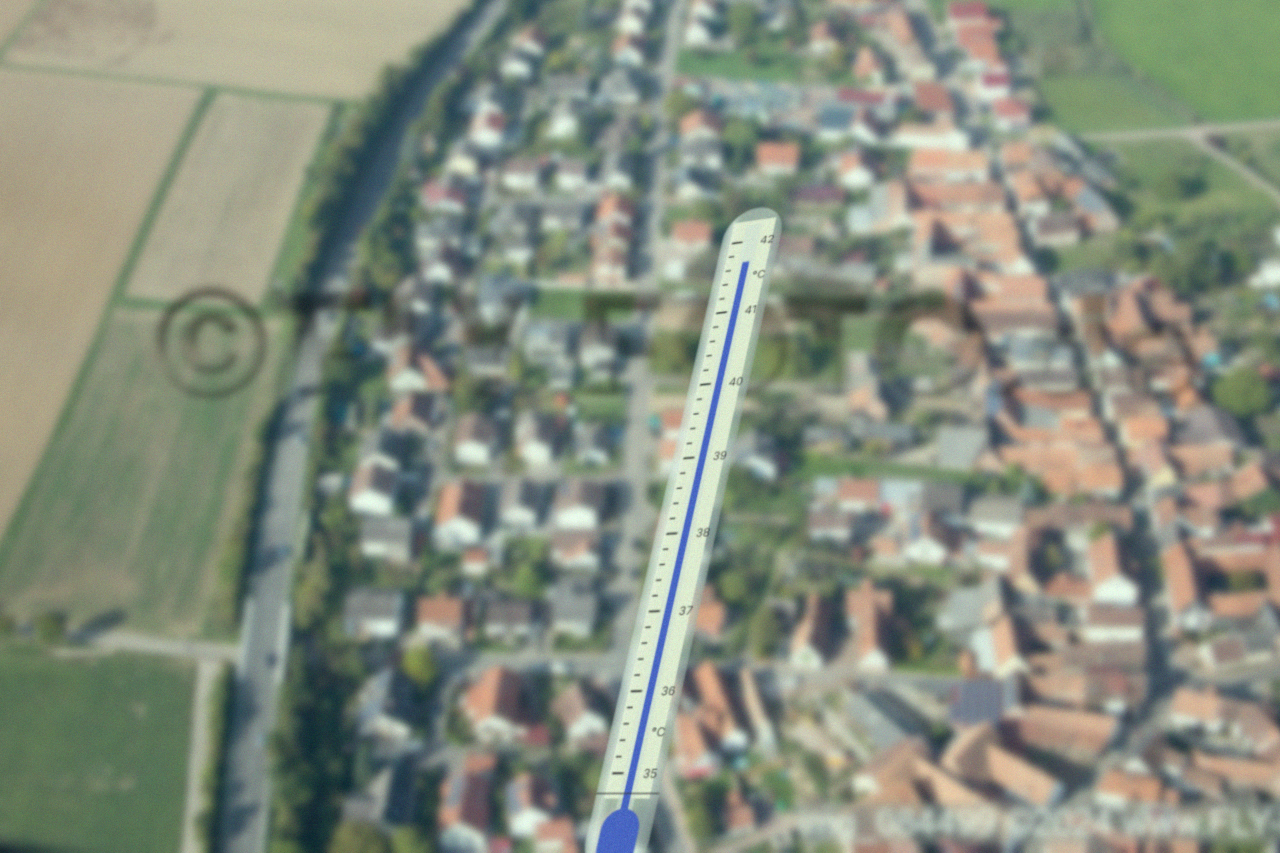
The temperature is value=41.7 unit=°C
